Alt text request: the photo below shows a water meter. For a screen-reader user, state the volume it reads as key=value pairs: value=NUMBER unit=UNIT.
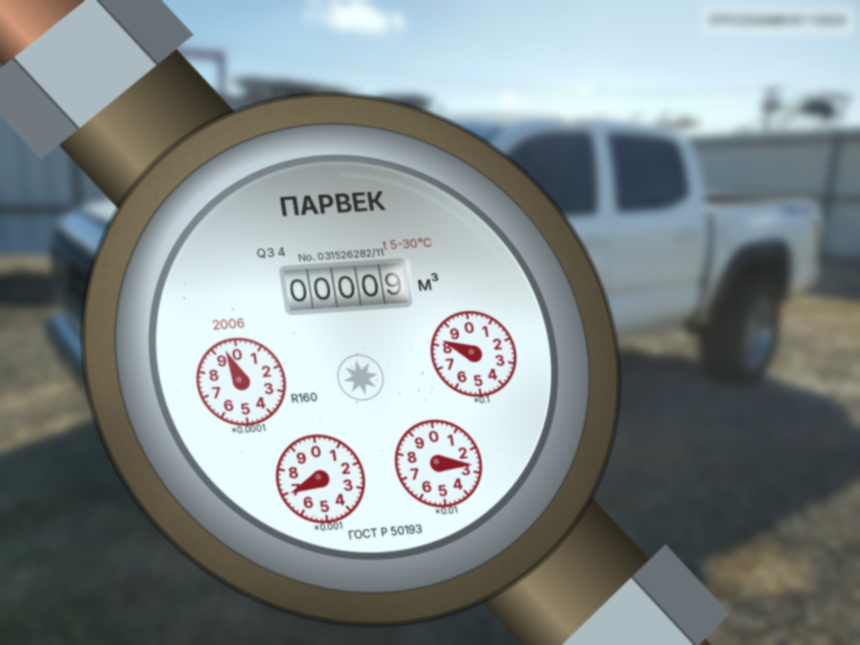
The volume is value=9.8269 unit=m³
